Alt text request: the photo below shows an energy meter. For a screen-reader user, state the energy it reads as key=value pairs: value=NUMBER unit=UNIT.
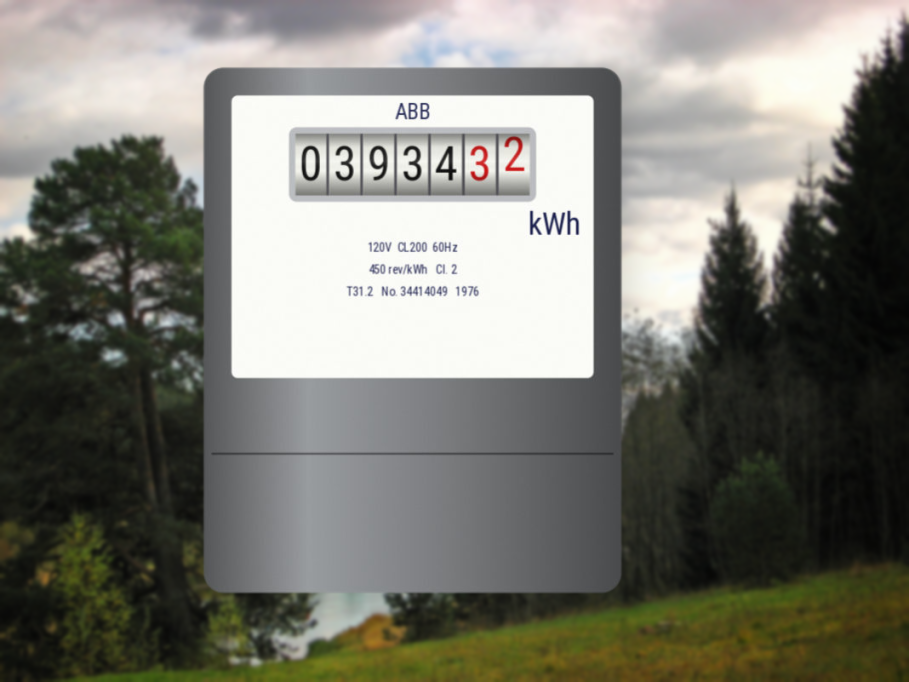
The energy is value=3934.32 unit=kWh
